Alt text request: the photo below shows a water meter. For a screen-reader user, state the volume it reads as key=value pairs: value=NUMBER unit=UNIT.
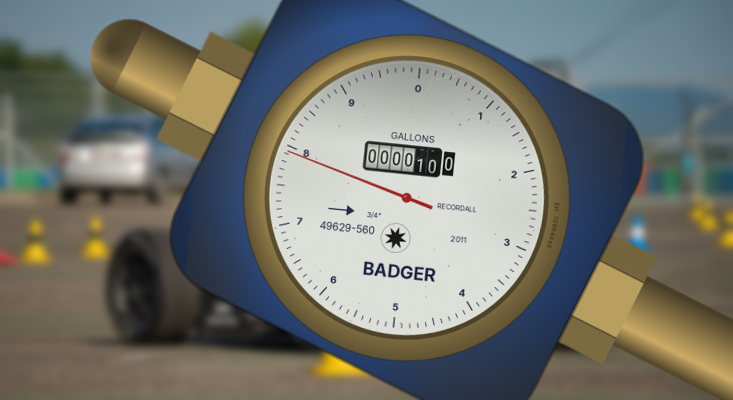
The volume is value=97.9 unit=gal
